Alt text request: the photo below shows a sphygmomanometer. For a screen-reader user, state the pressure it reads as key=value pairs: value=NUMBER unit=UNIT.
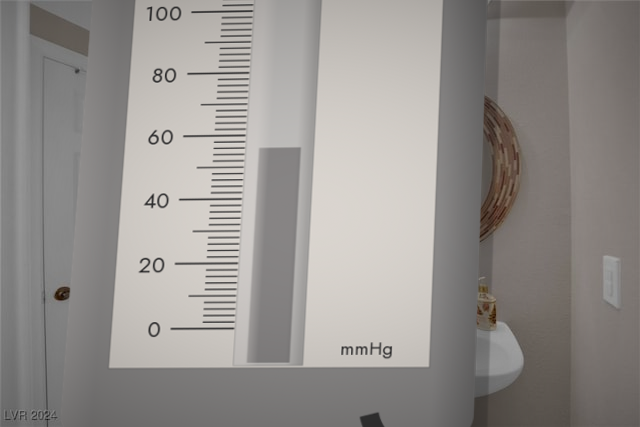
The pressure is value=56 unit=mmHg
